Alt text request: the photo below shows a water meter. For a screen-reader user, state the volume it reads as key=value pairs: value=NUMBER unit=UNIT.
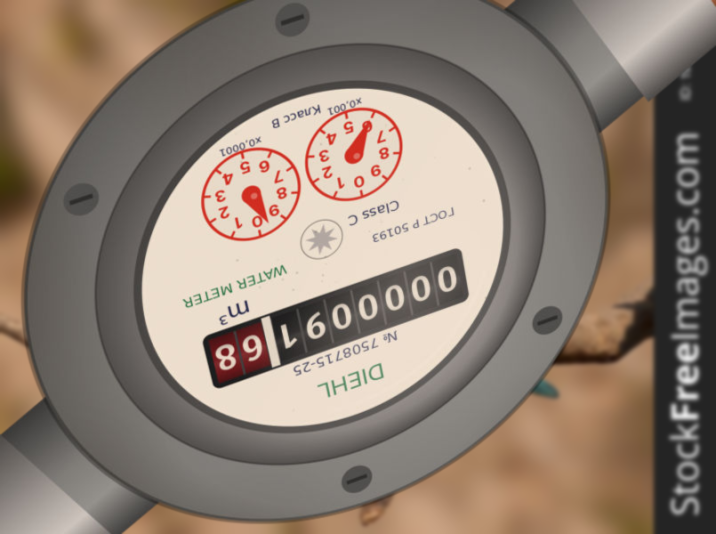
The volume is value=91.6859 unit=m³
